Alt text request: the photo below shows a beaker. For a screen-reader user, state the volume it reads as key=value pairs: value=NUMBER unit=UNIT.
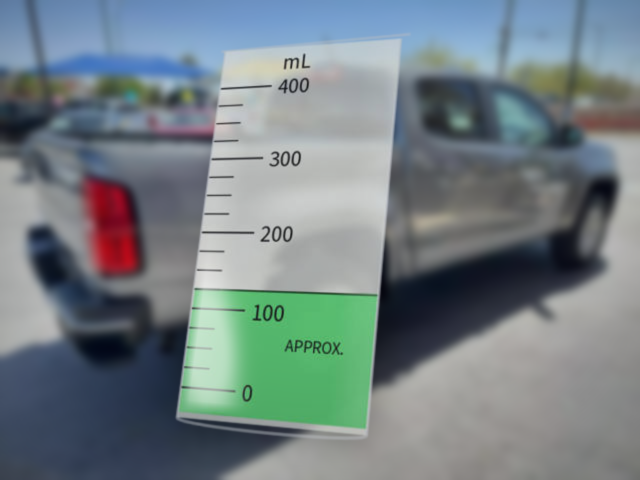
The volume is value=125 unit=mL
